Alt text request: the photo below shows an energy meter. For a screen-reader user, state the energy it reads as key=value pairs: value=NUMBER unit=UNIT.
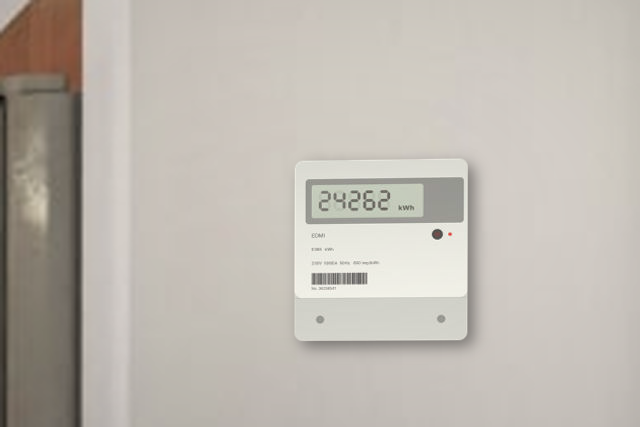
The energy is value=24262 unit=kWh
